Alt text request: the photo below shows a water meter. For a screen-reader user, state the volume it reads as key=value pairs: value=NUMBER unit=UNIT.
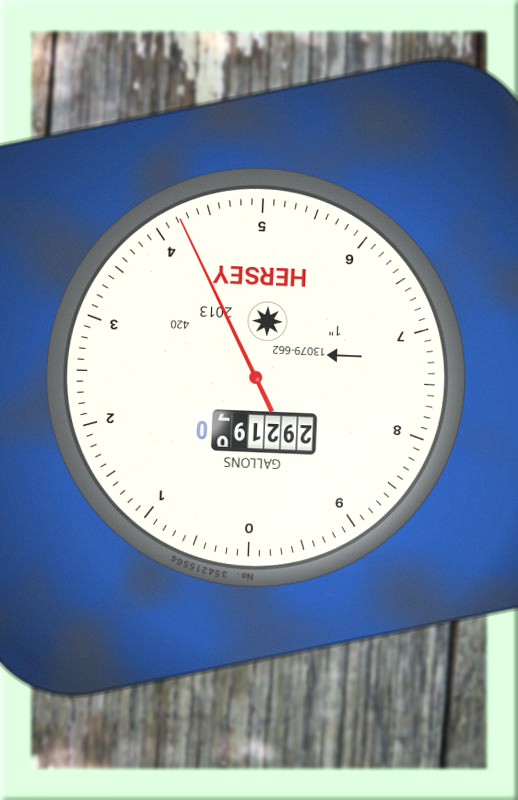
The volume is value=2921964.2 unit=gal
